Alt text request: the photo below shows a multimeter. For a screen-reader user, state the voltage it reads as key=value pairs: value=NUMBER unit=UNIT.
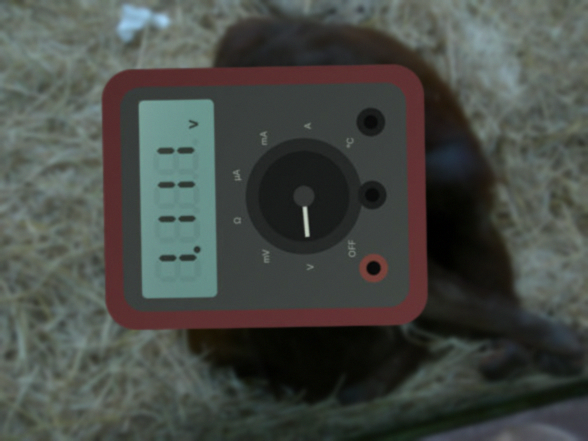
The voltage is value=1.111 unit=V
